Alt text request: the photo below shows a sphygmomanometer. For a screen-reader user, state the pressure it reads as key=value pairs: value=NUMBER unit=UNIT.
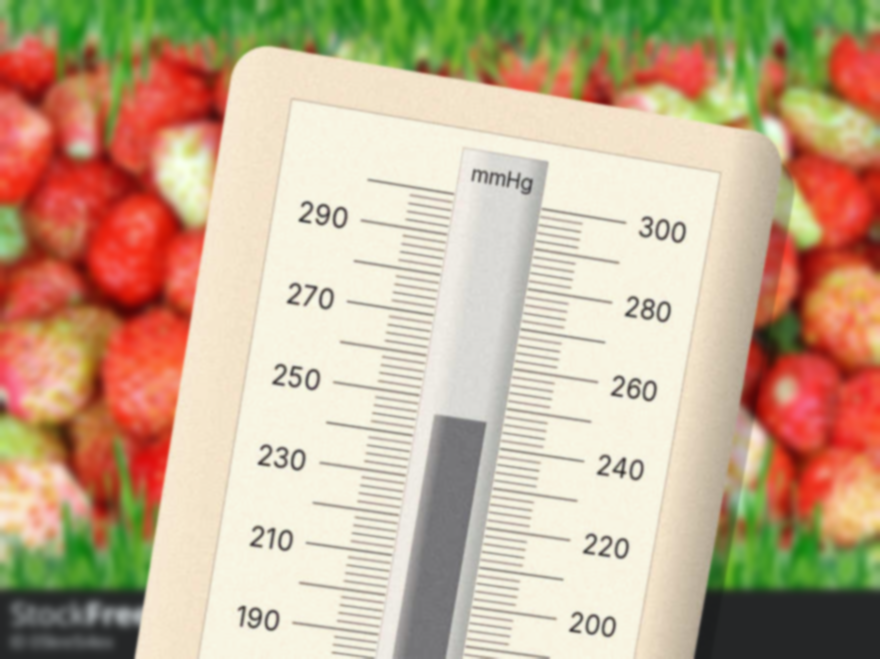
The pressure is value=246 unit=mmHg
